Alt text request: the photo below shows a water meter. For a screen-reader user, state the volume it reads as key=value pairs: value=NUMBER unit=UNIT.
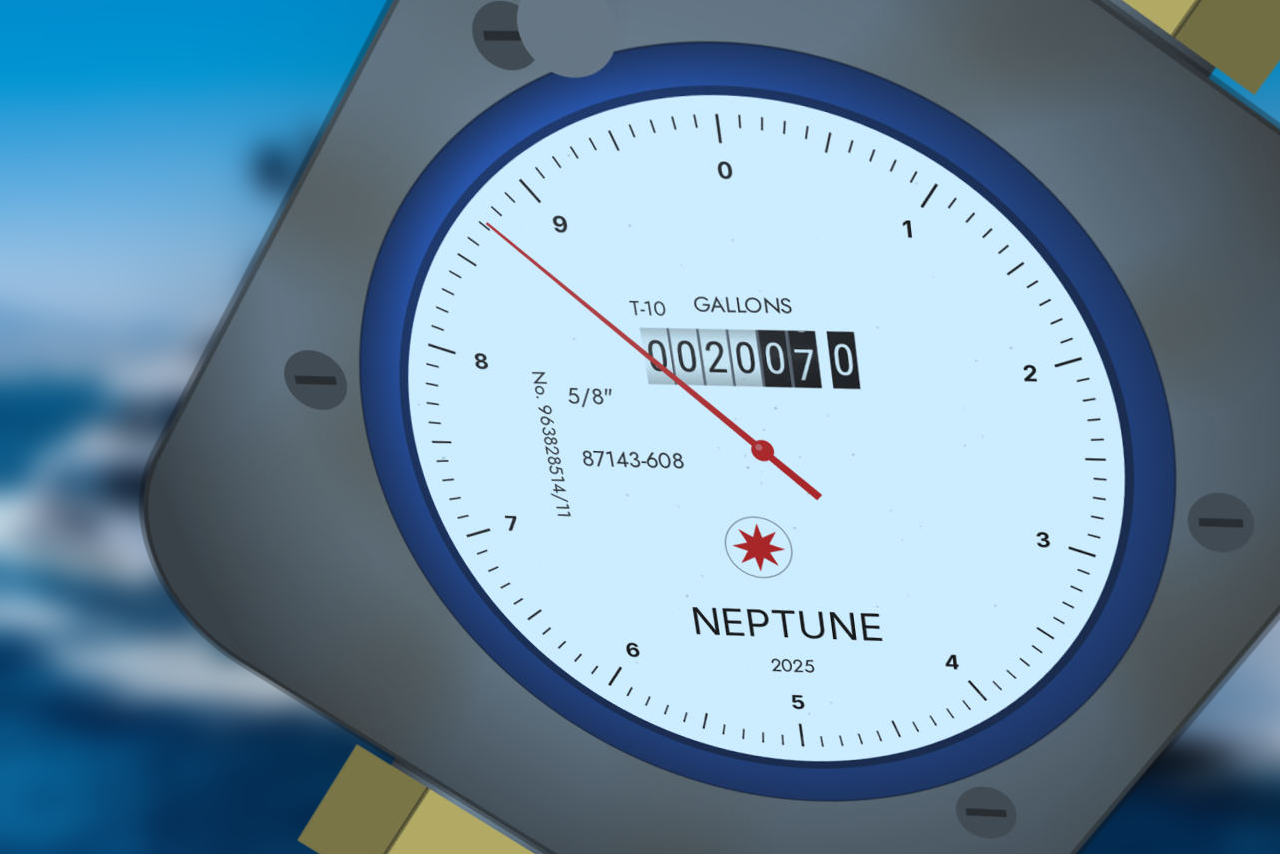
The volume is value=20068.7 unit=gal
